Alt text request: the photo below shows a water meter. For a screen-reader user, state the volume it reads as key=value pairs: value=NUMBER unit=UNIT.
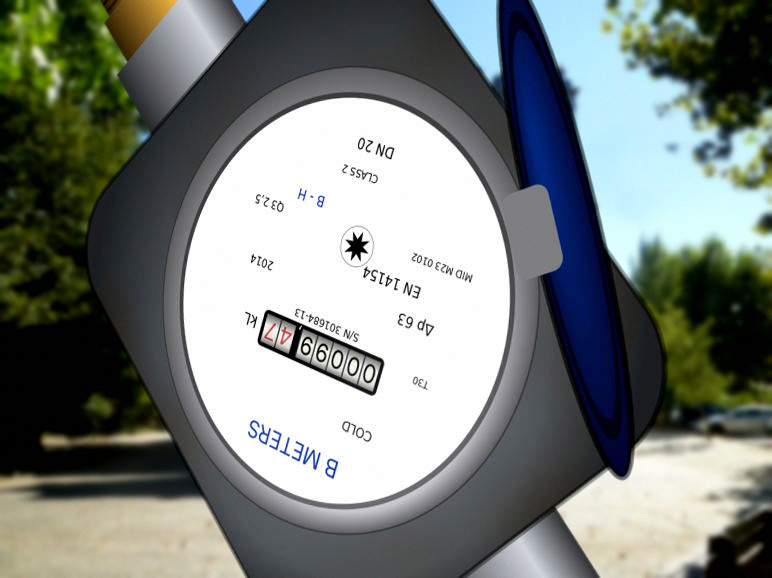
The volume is value=99.47 unit=kL
